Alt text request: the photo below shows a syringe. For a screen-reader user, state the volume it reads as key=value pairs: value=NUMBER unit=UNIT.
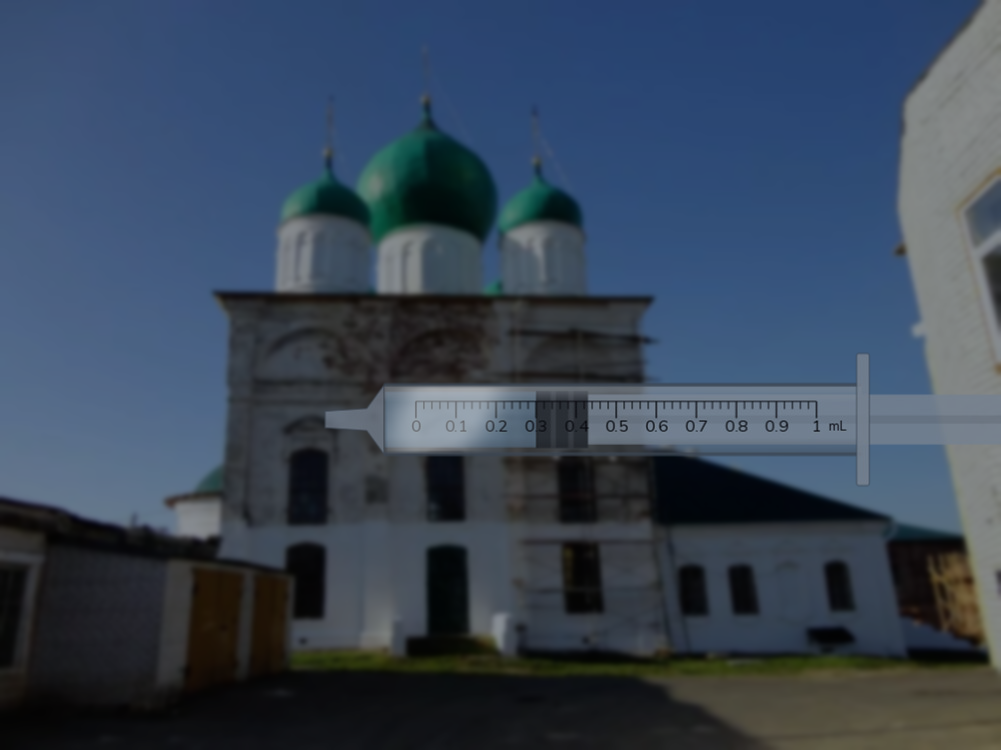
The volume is value=0.3 unit=mL
